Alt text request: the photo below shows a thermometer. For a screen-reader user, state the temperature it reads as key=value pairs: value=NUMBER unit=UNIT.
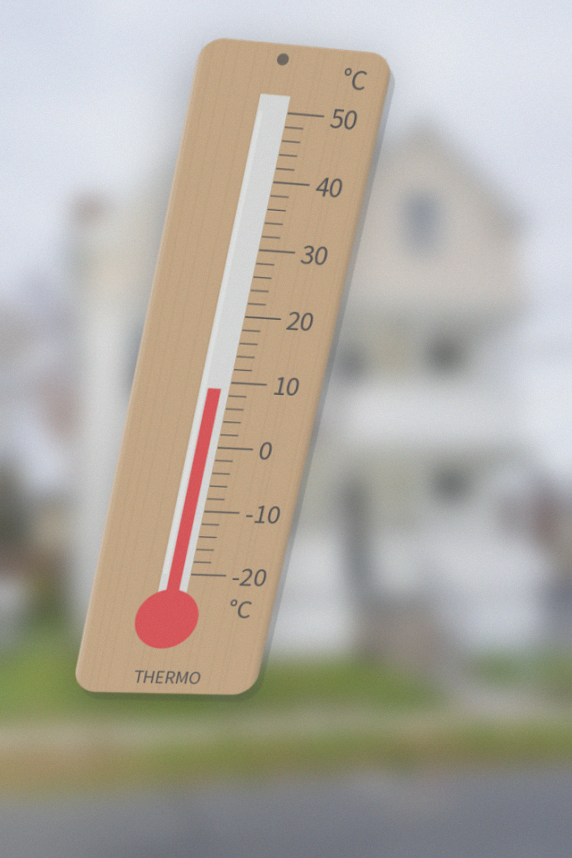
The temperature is value=9 unit=°C
